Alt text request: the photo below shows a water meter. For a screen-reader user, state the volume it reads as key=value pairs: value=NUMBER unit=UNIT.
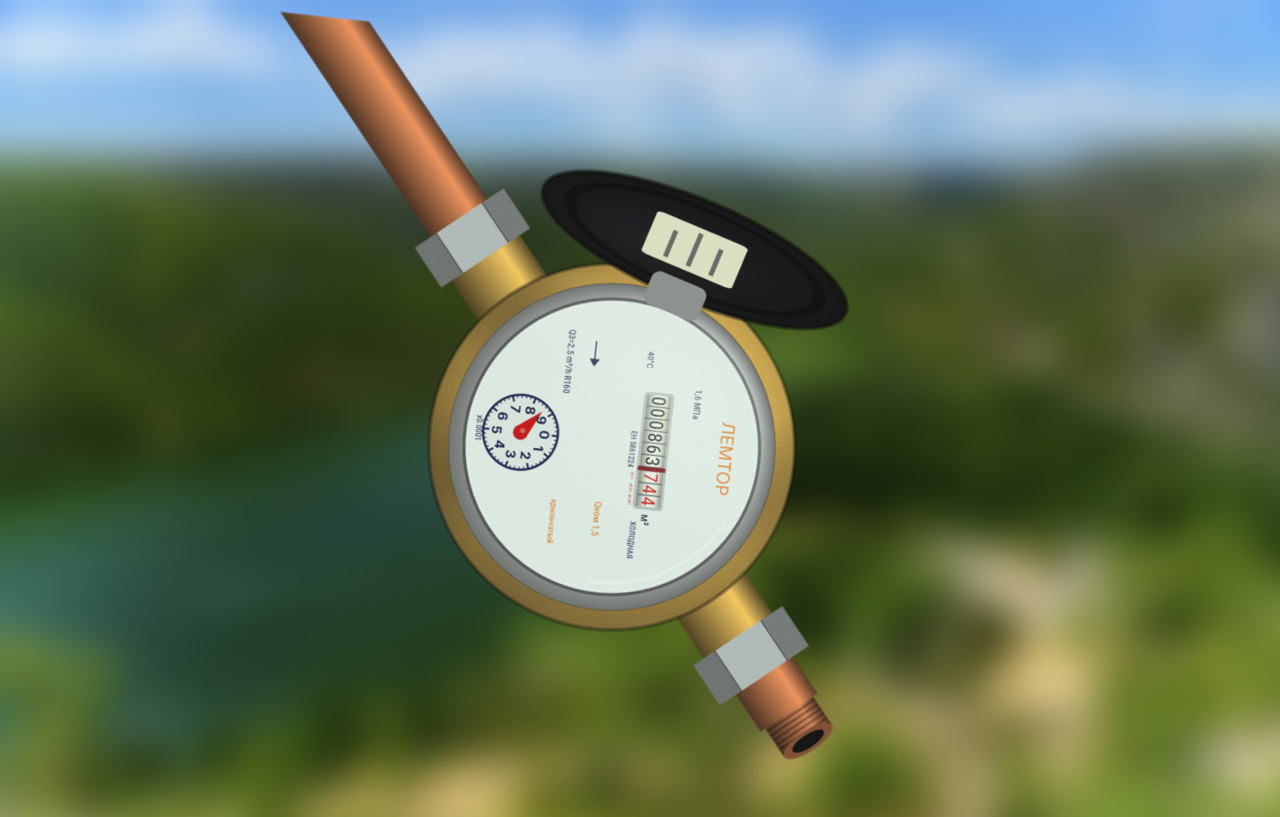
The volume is value=863.7448 unit=m³
